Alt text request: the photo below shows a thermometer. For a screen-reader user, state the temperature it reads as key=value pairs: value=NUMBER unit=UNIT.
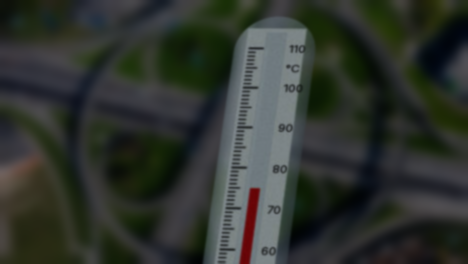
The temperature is value=75 unit=°C
